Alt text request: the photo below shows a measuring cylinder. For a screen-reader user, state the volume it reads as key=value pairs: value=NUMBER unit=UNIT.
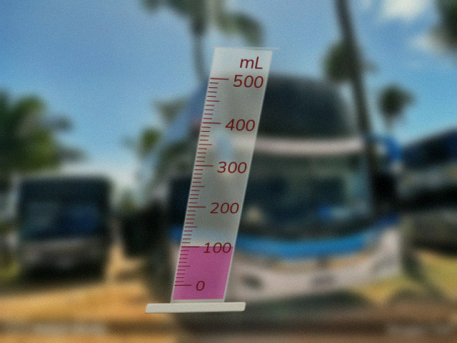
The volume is value=100 unit=mL
